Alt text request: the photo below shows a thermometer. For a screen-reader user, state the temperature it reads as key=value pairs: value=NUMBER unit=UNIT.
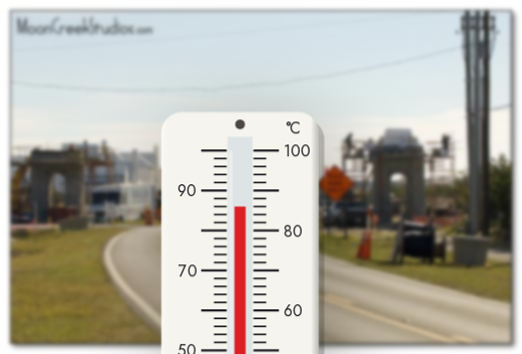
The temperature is value=86 unit=°C
